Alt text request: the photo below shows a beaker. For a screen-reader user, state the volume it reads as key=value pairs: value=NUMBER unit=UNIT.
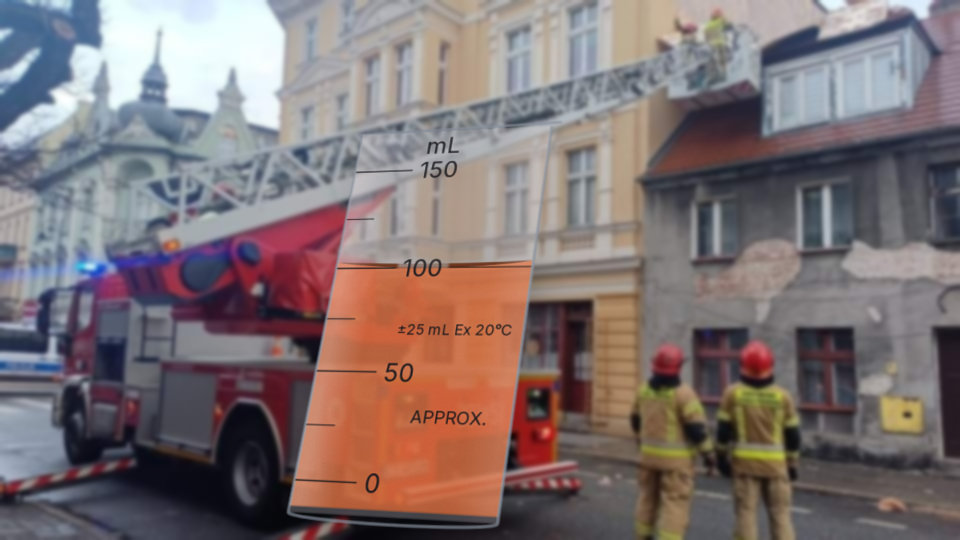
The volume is value=100 unit=mL
